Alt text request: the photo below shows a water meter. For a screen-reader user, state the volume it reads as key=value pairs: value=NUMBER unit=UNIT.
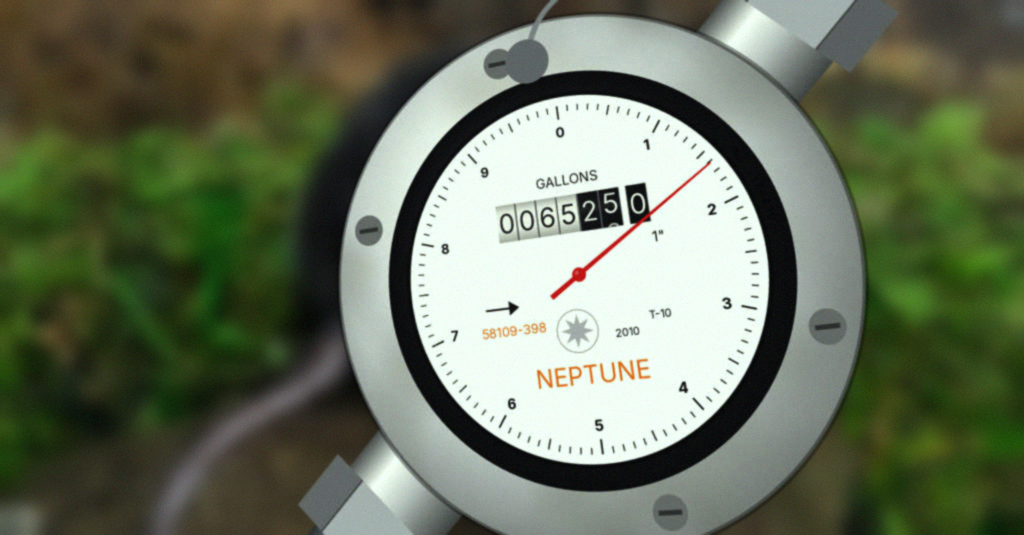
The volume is value=65251.6 unit=gal
